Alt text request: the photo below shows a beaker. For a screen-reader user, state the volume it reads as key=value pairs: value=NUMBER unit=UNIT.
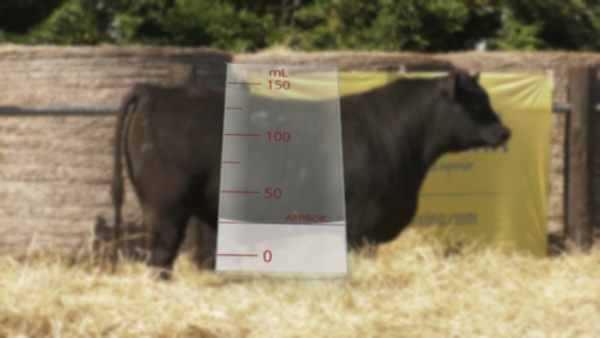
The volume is value=25 unit=mL
